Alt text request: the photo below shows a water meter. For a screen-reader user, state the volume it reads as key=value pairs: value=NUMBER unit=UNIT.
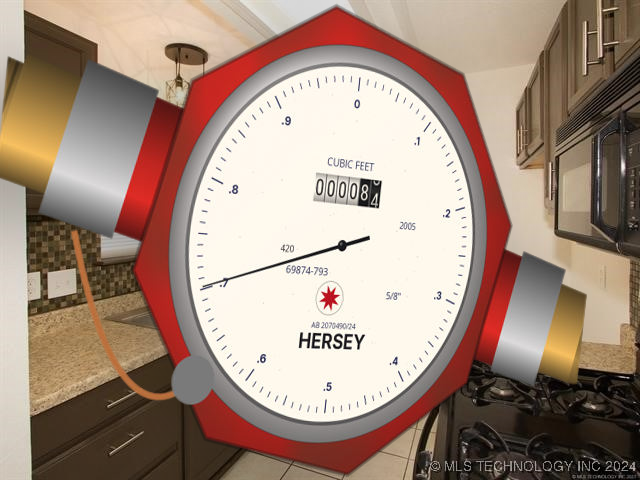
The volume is value=83.70 unit=ft³
